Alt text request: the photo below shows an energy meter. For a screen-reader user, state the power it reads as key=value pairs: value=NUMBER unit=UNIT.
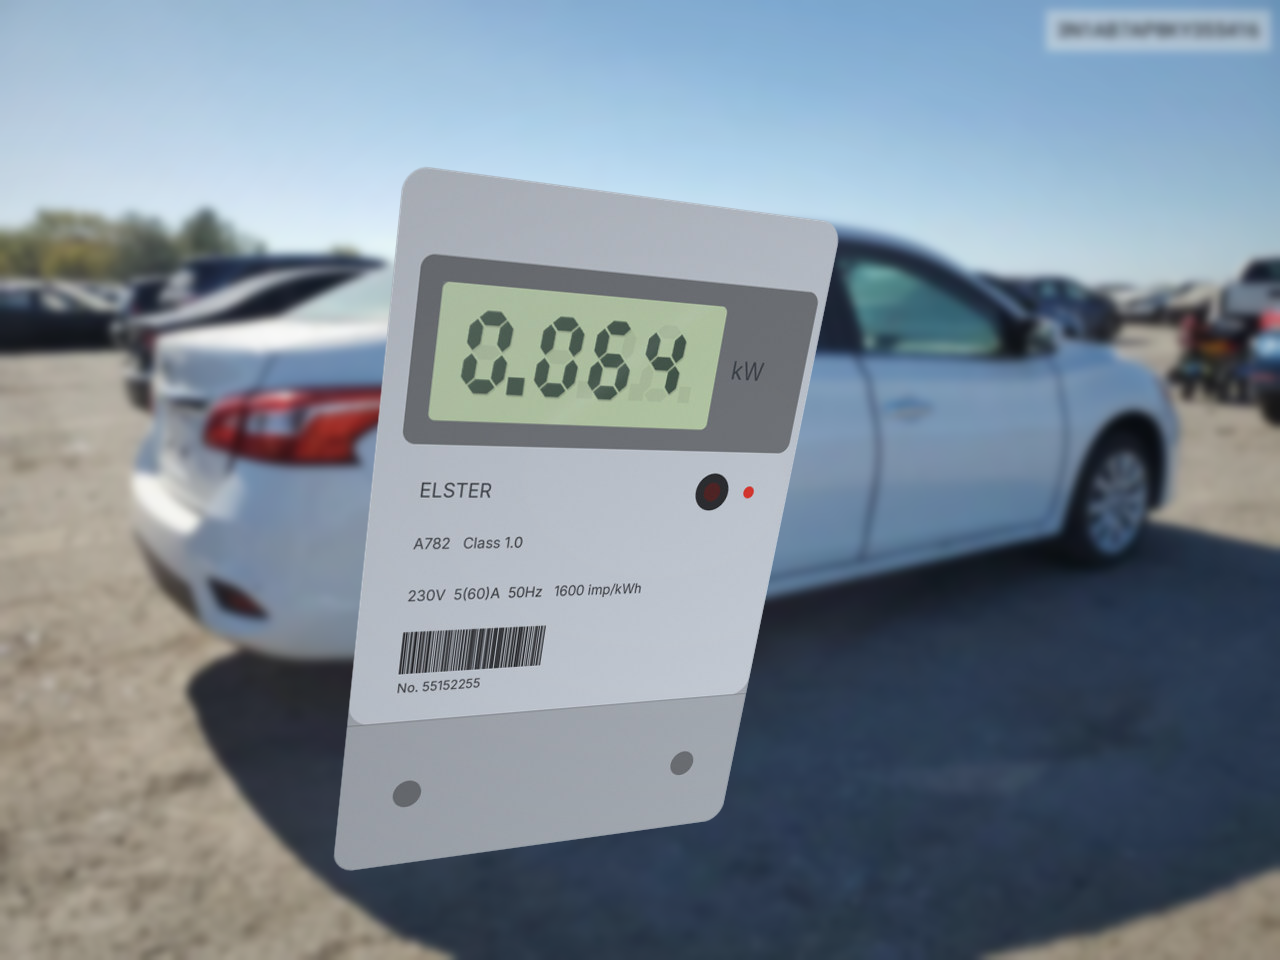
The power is value=0.064 unit=kW
